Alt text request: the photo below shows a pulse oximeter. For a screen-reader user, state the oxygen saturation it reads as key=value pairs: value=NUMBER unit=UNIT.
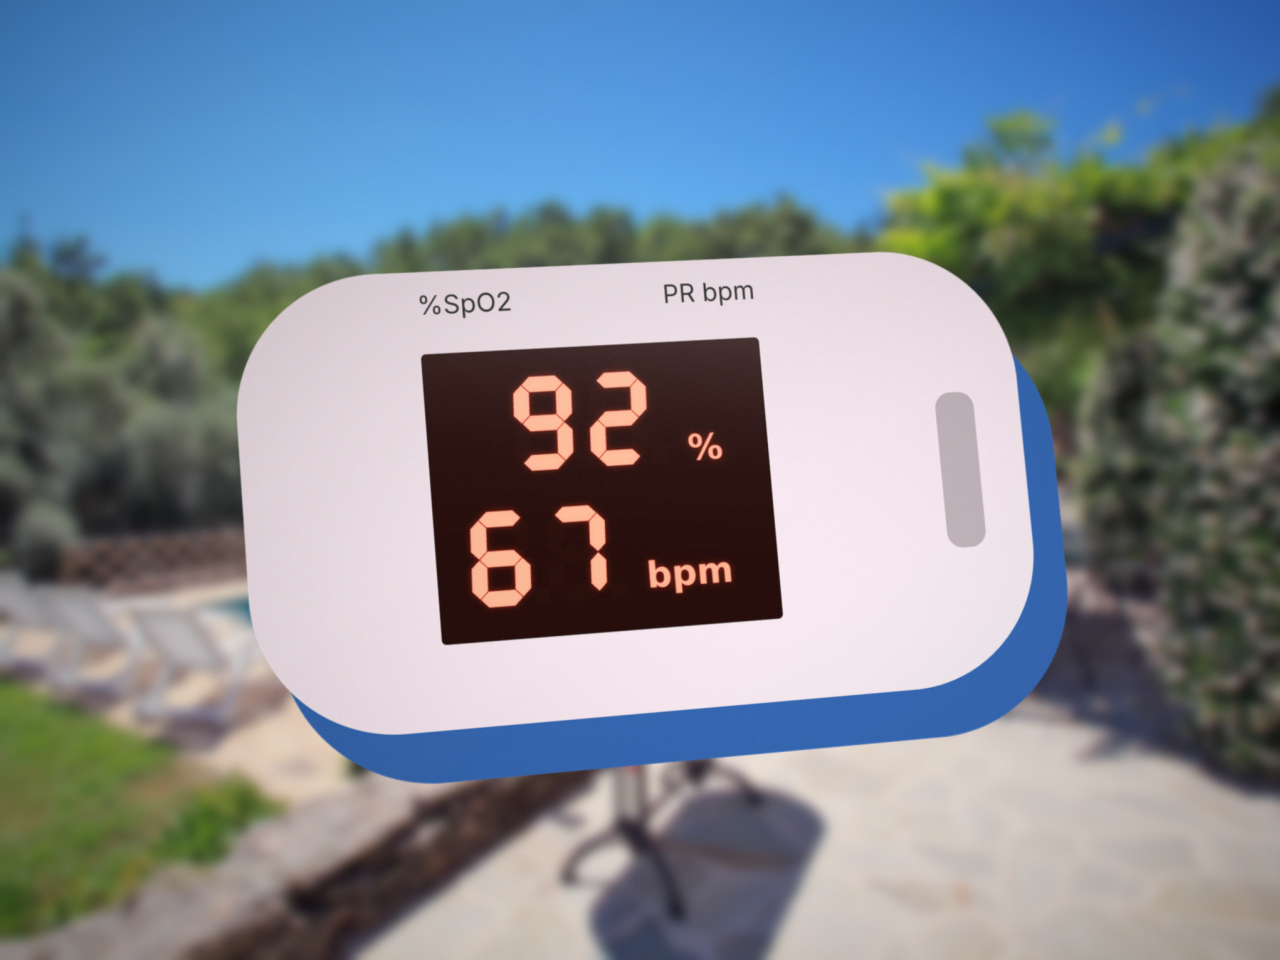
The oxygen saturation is value=92 unit=%
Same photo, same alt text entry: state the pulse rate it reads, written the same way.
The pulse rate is value=67 unit=bpm
